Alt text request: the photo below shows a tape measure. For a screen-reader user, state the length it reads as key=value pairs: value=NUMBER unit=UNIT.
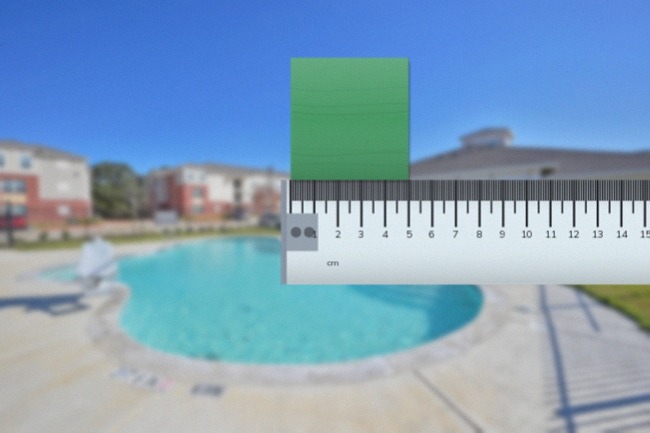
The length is value=5 unit=cm
